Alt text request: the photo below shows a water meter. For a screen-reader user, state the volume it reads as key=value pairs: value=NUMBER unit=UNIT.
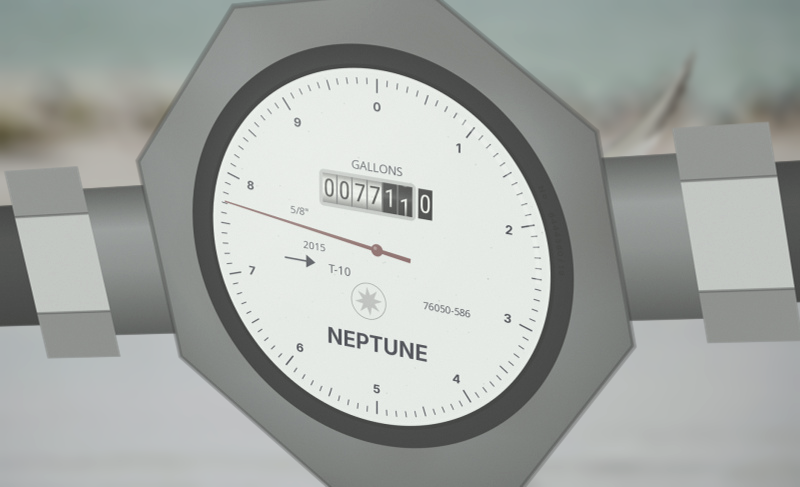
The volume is value=77107.7 unit=gal
